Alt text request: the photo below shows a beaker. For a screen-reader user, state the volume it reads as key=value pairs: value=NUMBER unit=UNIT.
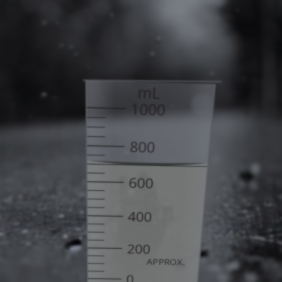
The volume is value=700 unit=mL
